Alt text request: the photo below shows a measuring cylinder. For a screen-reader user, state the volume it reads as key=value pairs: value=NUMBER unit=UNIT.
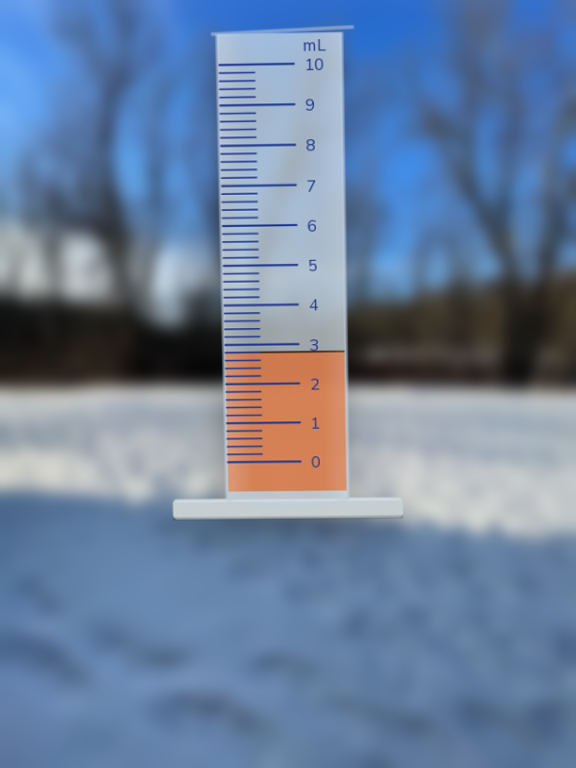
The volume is value=2.8 unit=mL
